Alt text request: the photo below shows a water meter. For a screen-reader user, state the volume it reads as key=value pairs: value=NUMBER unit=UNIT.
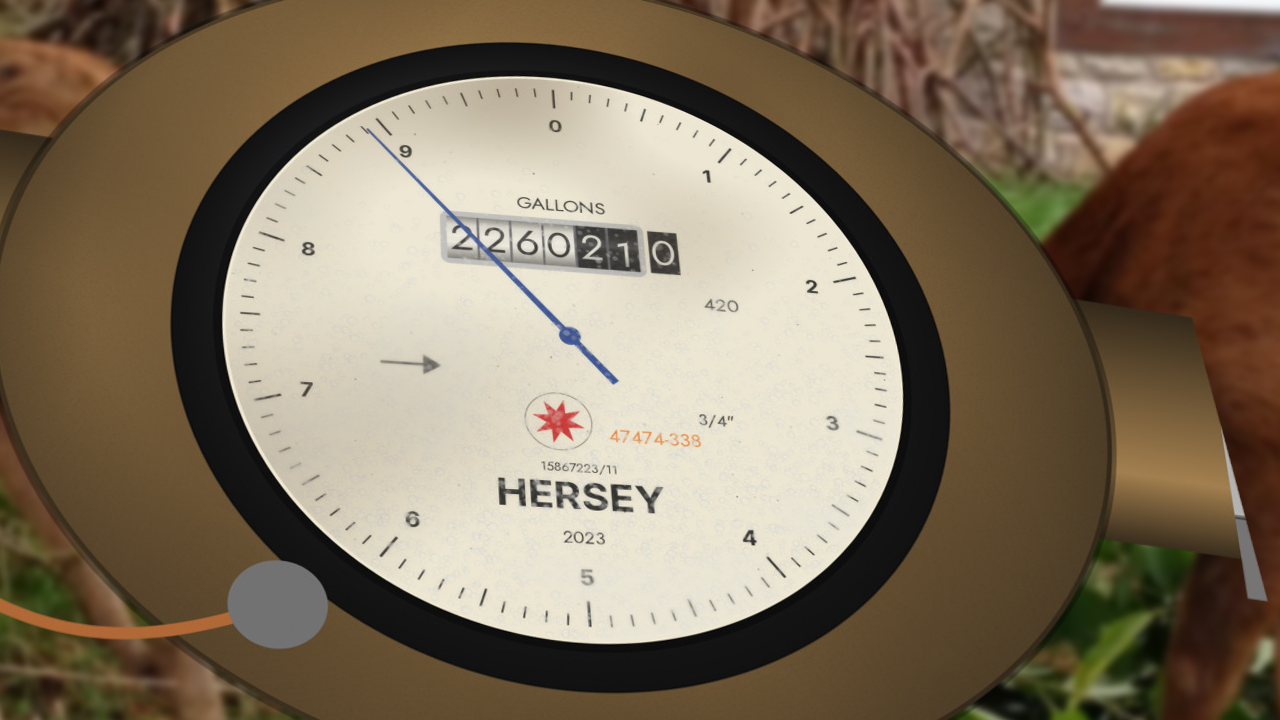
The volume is value=2260208.9 unit=gal
